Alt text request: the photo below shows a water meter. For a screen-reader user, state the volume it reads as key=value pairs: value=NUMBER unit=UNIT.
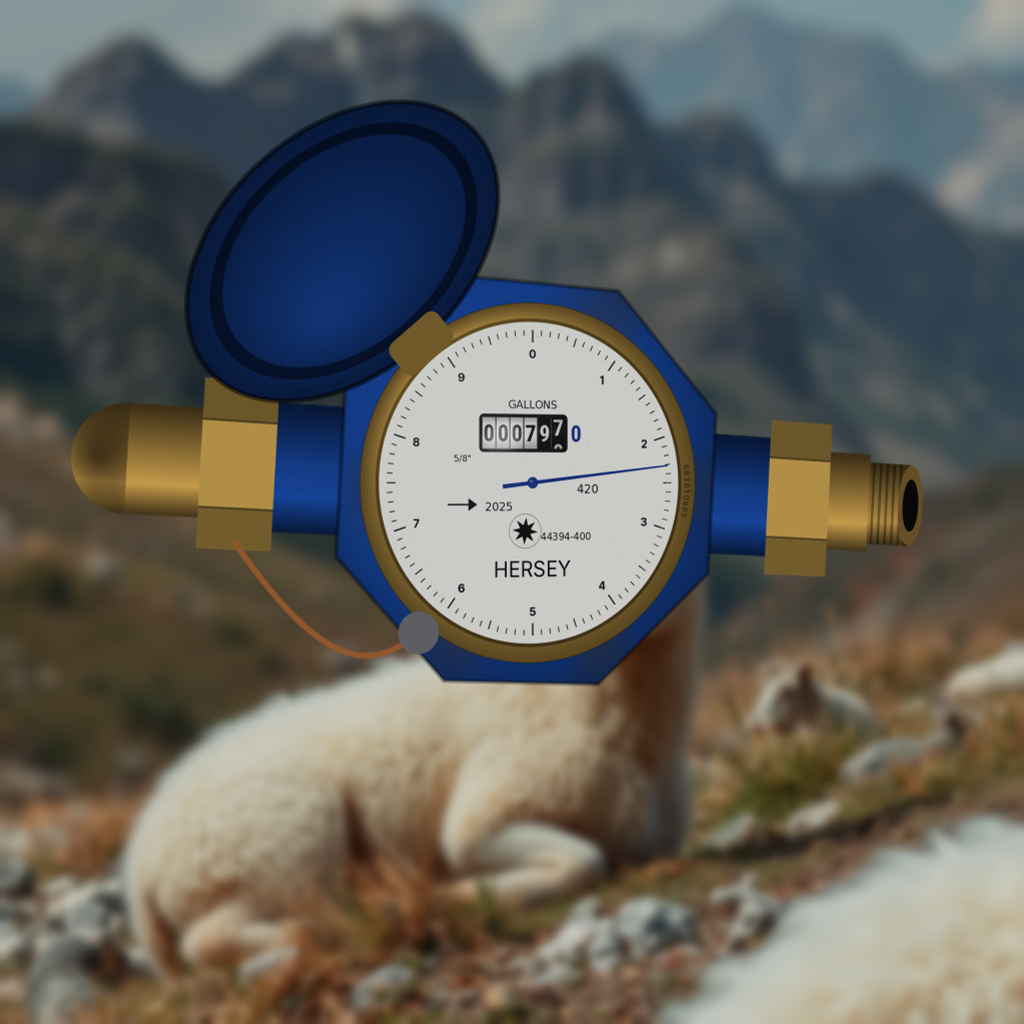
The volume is value=7972.3 unit=gal
